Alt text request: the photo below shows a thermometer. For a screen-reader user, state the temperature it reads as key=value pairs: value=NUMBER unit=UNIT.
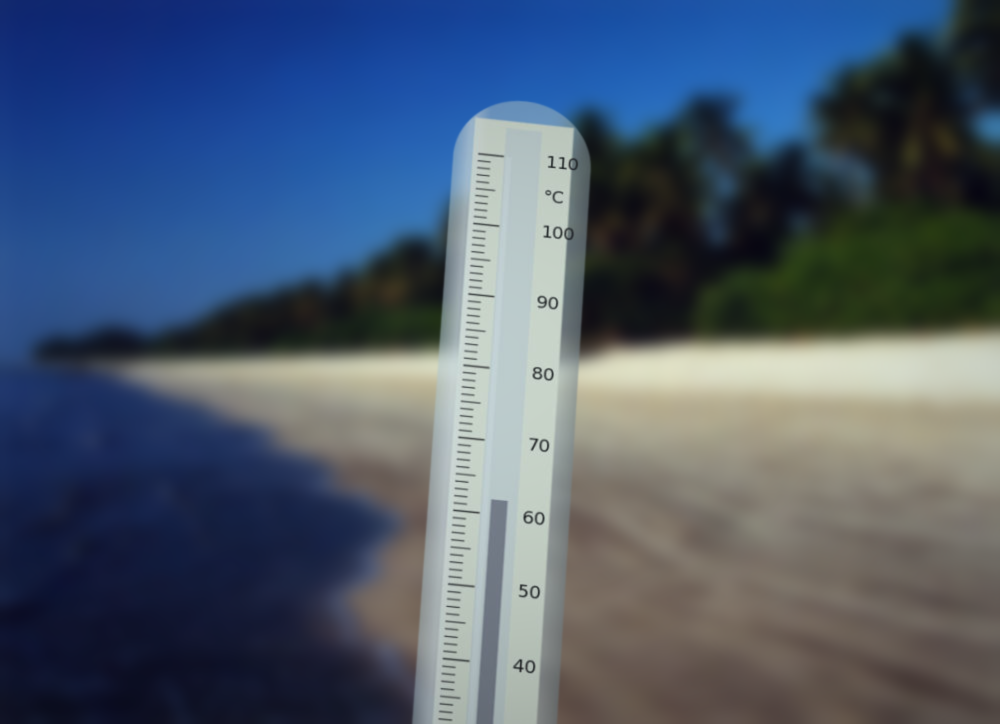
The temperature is value=62 unit=°C
